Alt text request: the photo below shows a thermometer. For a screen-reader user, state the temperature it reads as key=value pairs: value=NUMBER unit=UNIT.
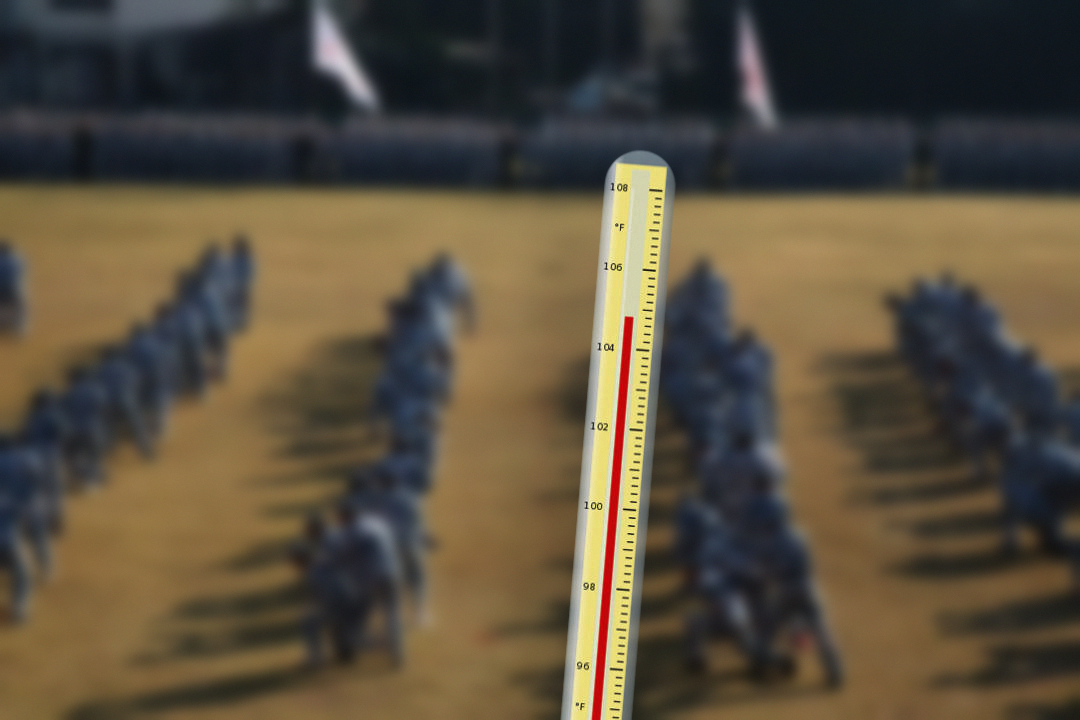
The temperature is value=104.8 unit=°F
